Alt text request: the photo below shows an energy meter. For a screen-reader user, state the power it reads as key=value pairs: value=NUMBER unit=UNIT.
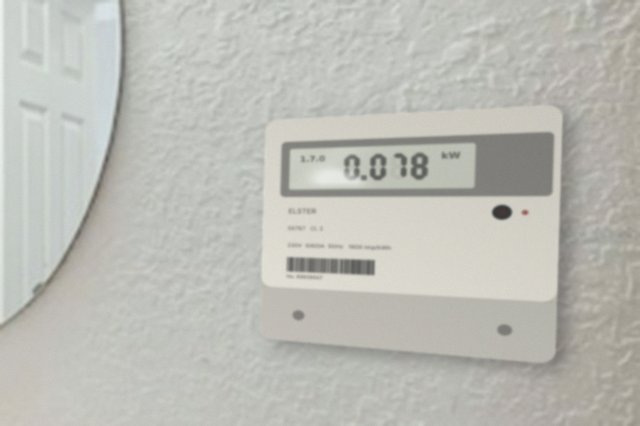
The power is value=0.078 unit=kW
